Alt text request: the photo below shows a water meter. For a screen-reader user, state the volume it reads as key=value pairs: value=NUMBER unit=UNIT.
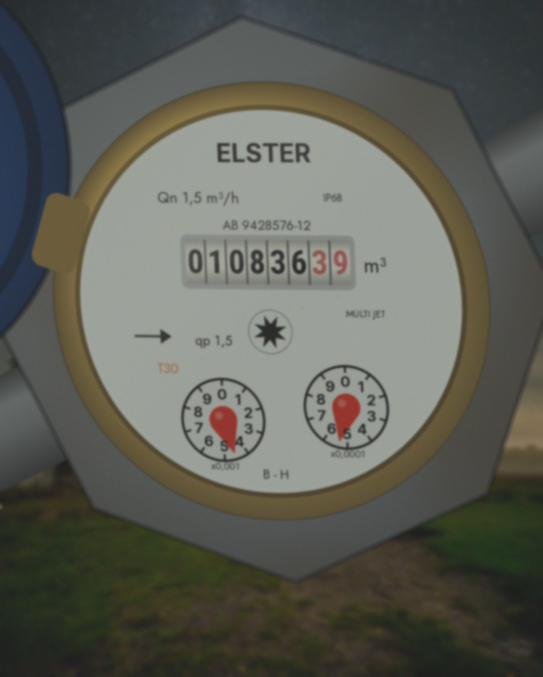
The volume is value=10836.3945 unit=m³
